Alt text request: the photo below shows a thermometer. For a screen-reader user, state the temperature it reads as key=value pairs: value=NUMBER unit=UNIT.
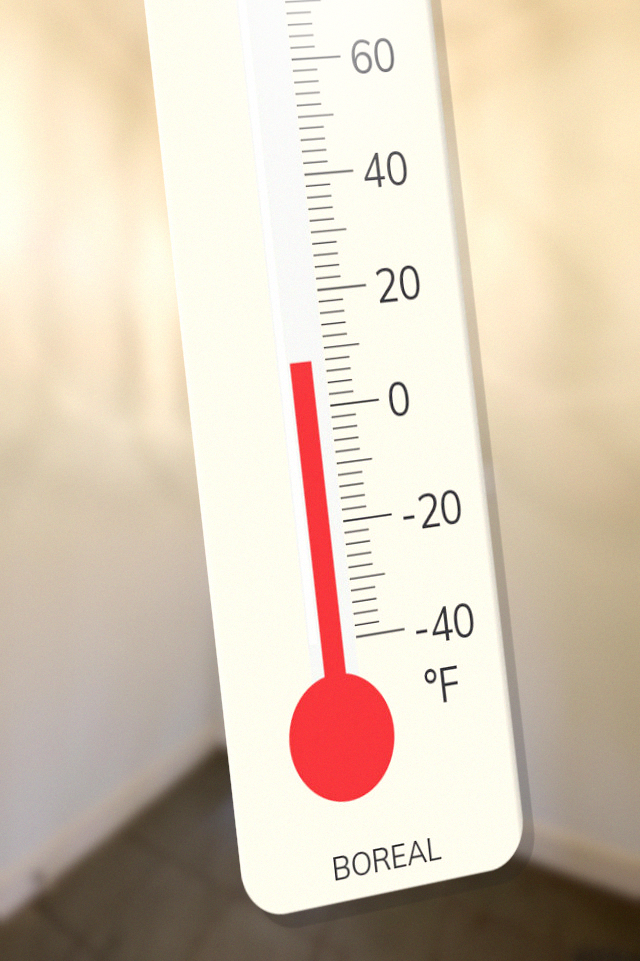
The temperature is value=8 unit=°F
